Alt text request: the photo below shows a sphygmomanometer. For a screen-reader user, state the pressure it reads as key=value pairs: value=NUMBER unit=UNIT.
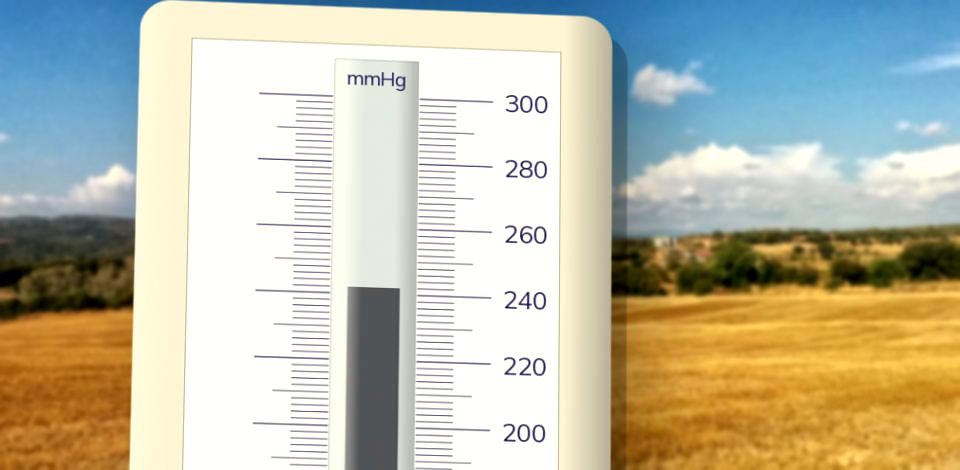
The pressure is value=242 unit=mmHg
